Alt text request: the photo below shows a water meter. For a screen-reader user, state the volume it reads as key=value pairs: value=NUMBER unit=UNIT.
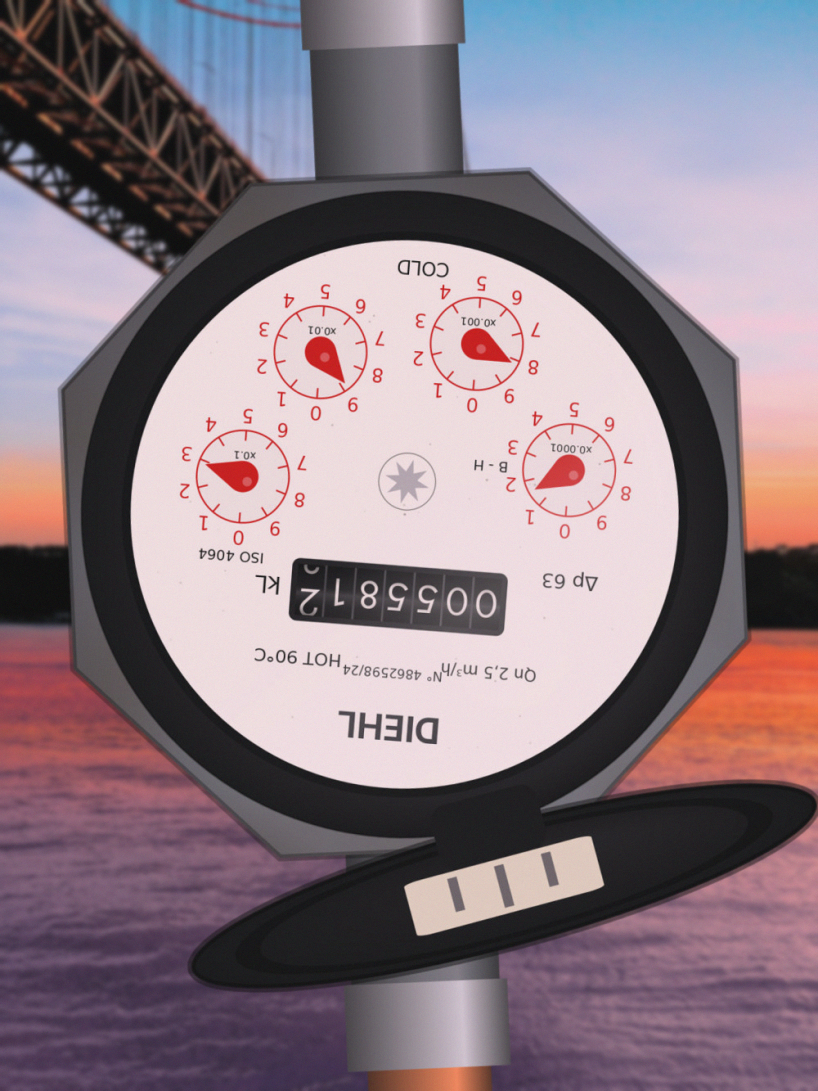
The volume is value=55812.2881 unit=kL
